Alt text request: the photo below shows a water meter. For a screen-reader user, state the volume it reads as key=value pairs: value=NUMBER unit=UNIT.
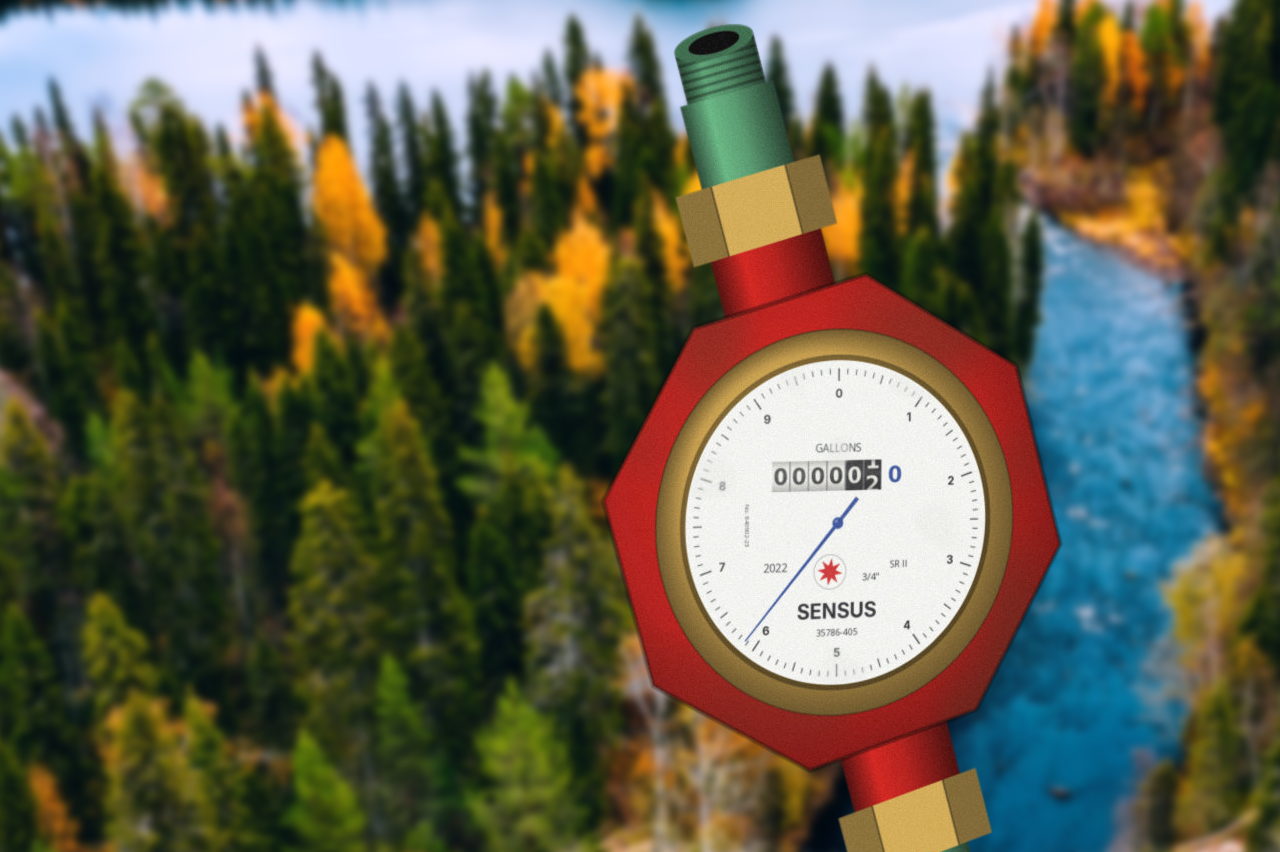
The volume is value=16.1 unit=gal
